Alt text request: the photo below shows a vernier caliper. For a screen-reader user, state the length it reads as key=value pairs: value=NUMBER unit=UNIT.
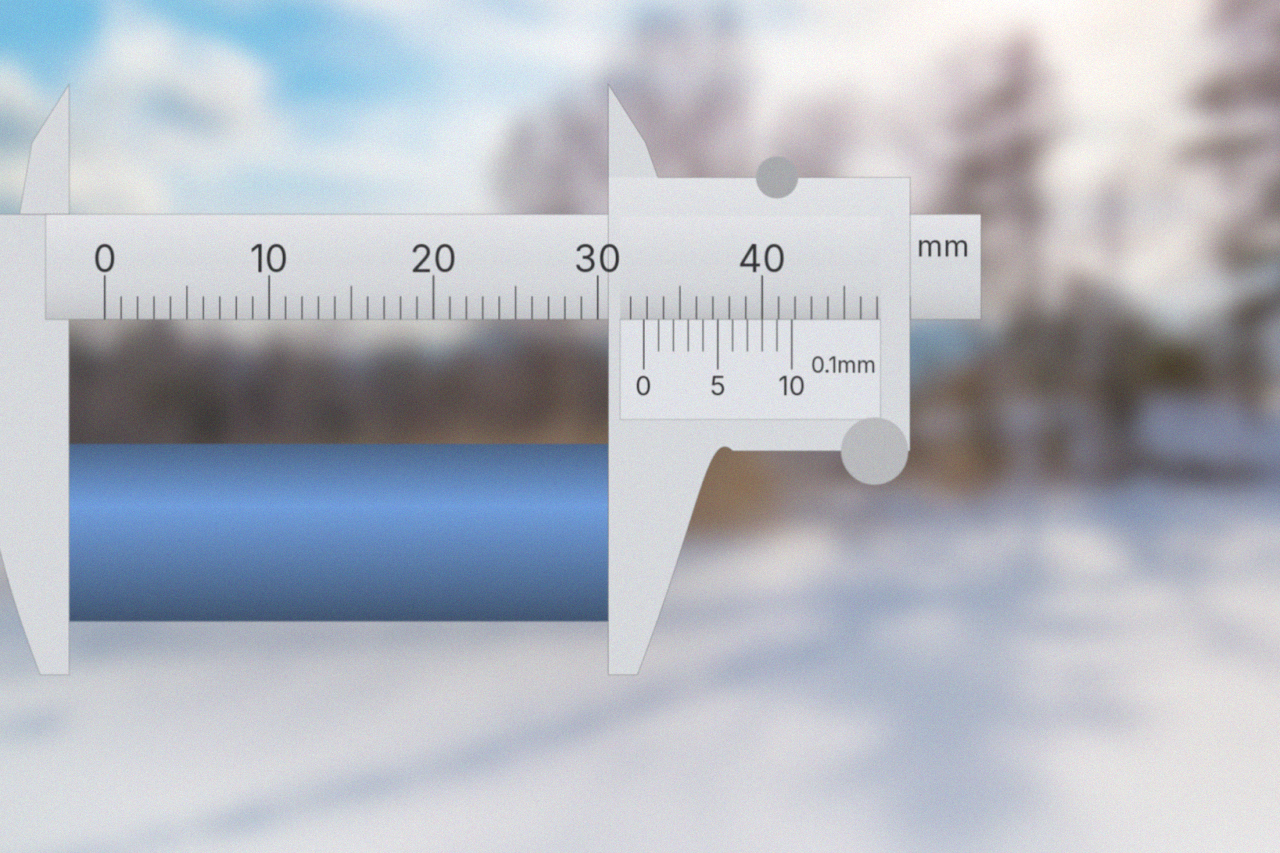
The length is value=32.8 unit=mm
